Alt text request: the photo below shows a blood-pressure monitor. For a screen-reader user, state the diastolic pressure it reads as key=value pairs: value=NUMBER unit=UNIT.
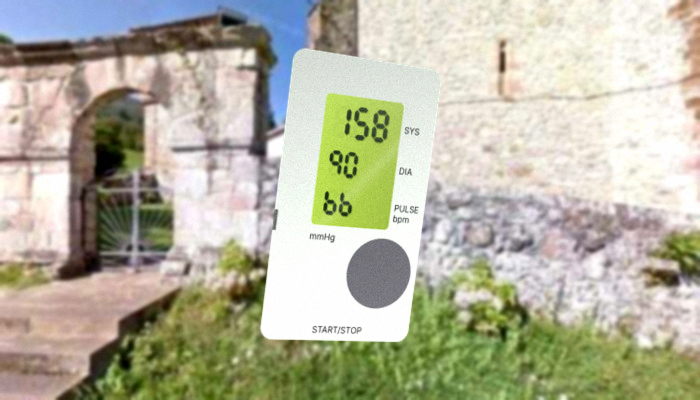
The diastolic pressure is value=90 unit=mmHg
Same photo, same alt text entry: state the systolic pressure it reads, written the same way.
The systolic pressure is value=158 unit=mmHg
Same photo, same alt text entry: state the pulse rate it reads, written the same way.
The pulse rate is value=66 unit=bpm
